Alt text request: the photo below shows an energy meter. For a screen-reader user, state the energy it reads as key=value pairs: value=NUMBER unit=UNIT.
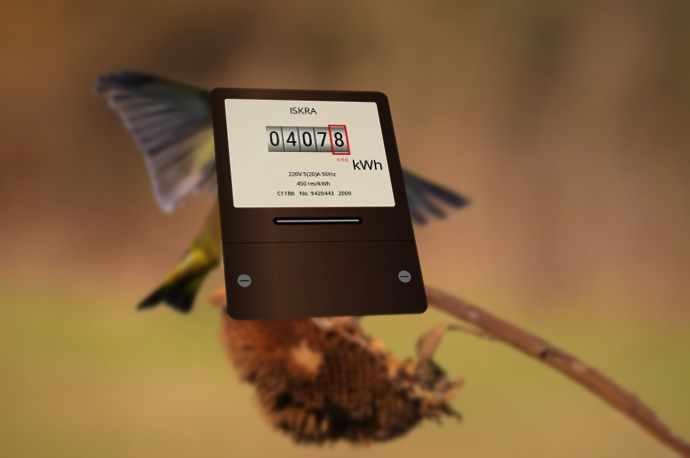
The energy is value=407.8 unit=kWh
